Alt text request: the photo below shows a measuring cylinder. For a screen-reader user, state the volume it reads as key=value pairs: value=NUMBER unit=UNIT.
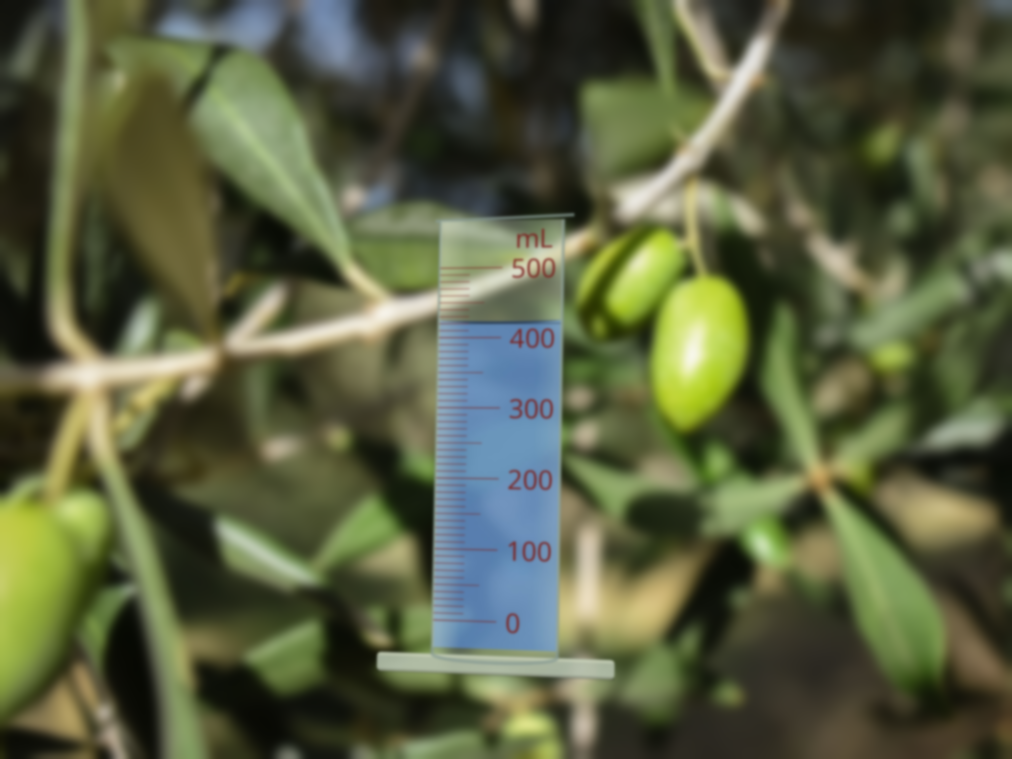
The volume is value=420 unit=mL
